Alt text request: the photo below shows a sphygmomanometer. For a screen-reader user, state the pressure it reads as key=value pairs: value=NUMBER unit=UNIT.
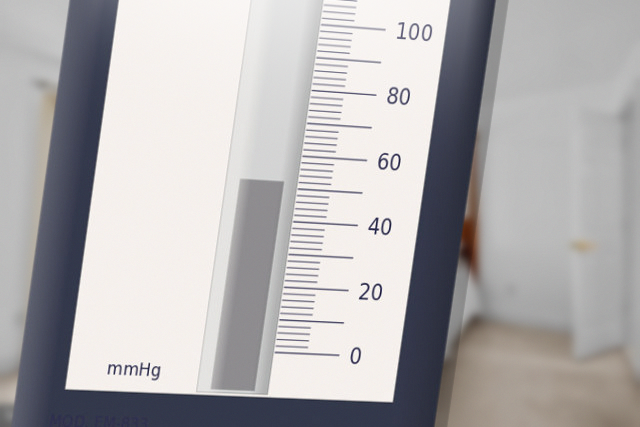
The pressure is value=52 unit=mmHg
